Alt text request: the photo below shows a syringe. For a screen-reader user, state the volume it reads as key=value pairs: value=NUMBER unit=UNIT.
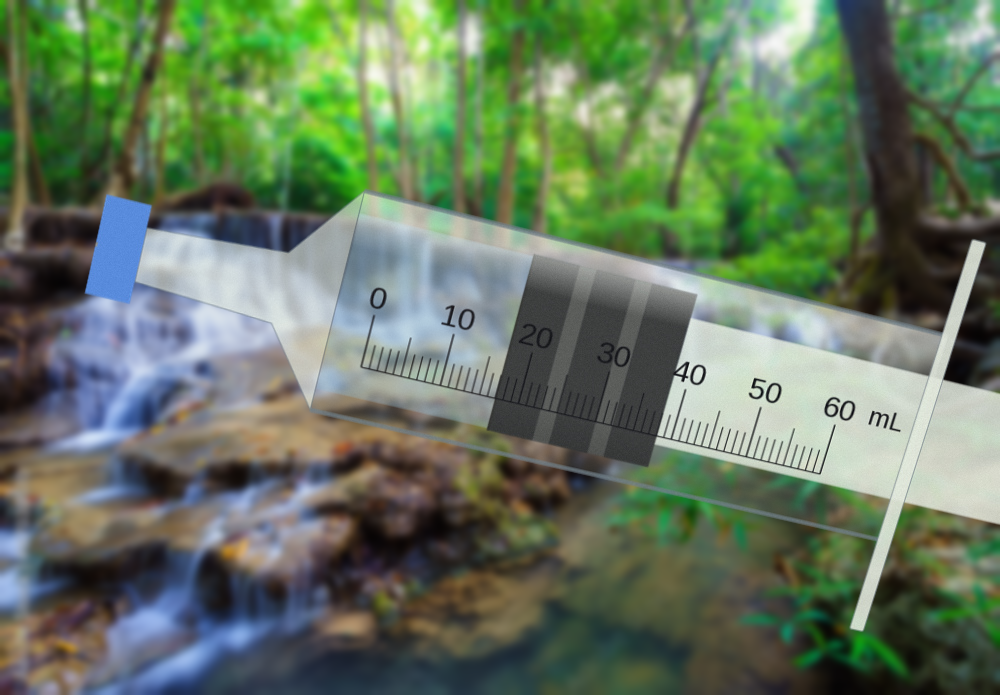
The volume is value=17 unit=mL
